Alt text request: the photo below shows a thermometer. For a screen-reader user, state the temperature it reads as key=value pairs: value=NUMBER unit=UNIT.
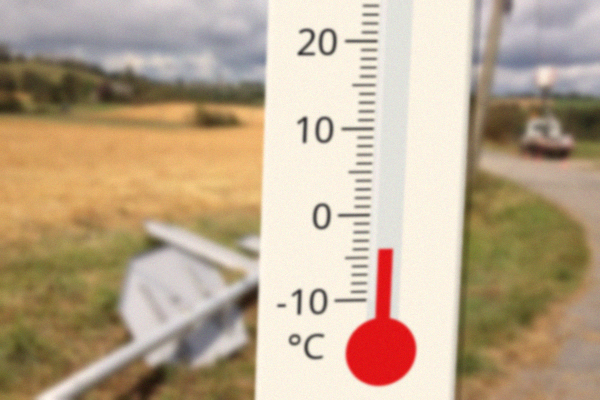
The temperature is value=-4 unit=°C
